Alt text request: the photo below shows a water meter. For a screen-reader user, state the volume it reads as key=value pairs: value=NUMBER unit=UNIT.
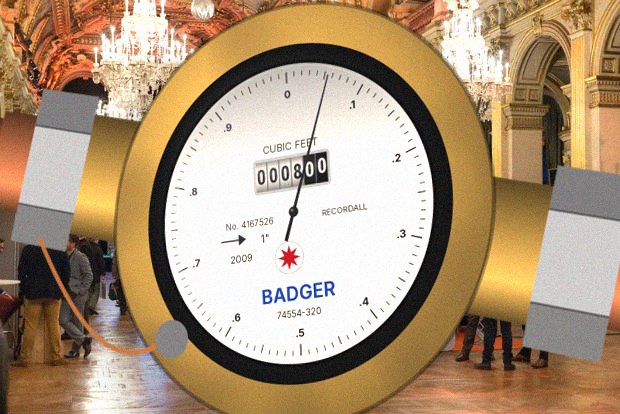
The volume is value=800.05 unit=ft³
